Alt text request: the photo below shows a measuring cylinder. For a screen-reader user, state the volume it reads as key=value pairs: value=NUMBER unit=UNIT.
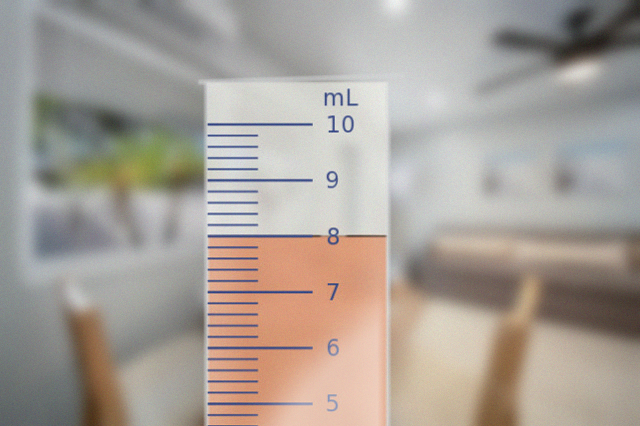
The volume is value=8 unit=mL
